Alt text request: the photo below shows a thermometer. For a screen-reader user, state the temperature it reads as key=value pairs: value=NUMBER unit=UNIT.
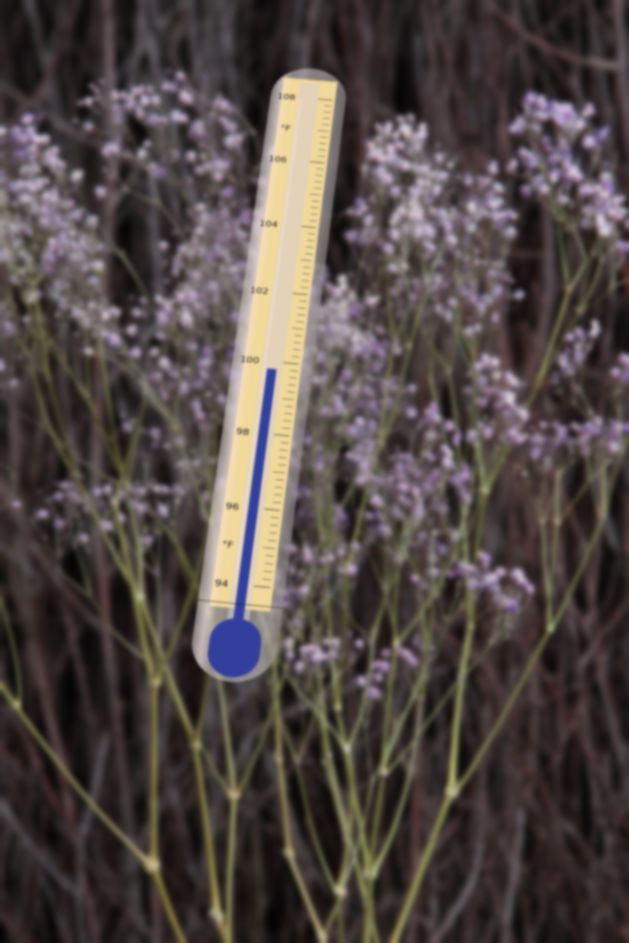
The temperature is value=99.8 unit=°F
